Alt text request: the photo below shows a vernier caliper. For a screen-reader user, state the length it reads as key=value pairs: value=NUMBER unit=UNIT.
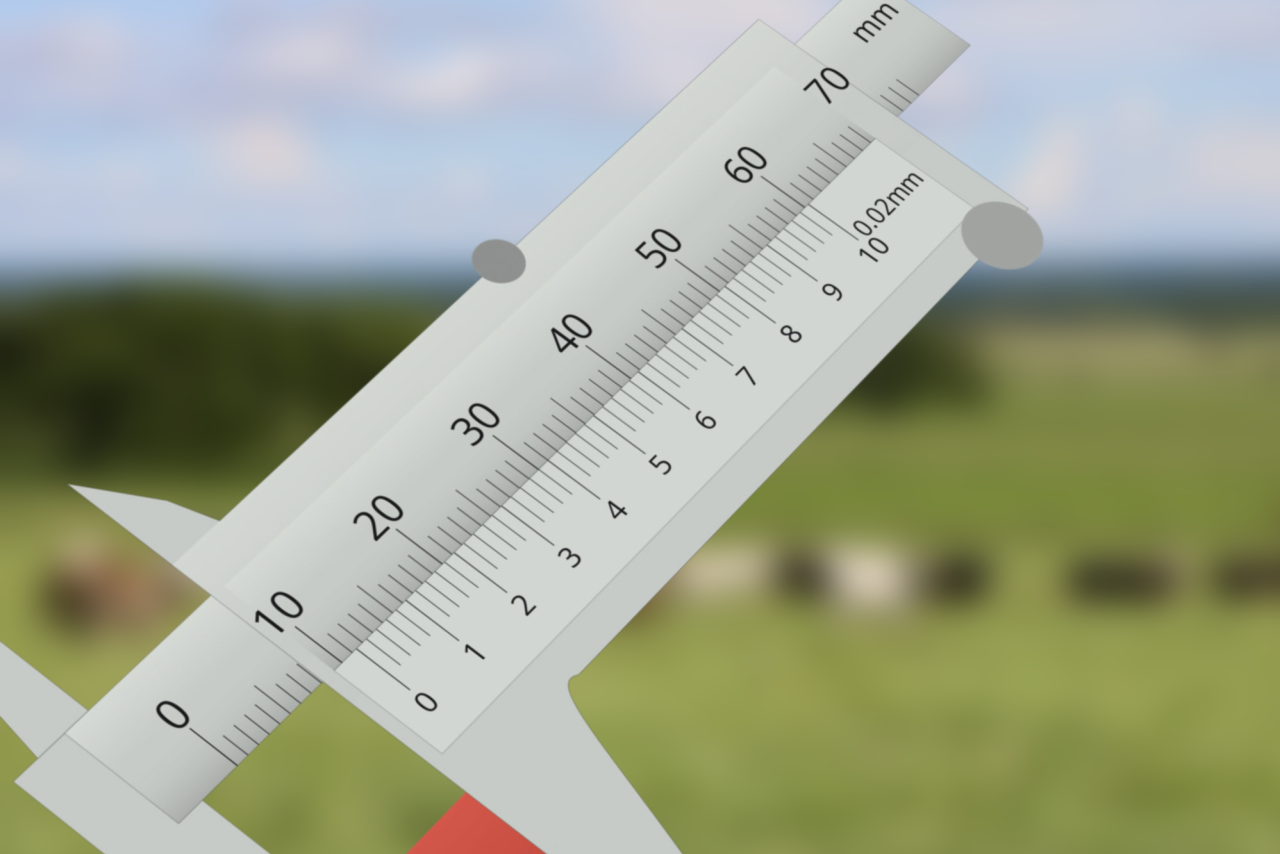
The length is value=11.4 unit=mm
